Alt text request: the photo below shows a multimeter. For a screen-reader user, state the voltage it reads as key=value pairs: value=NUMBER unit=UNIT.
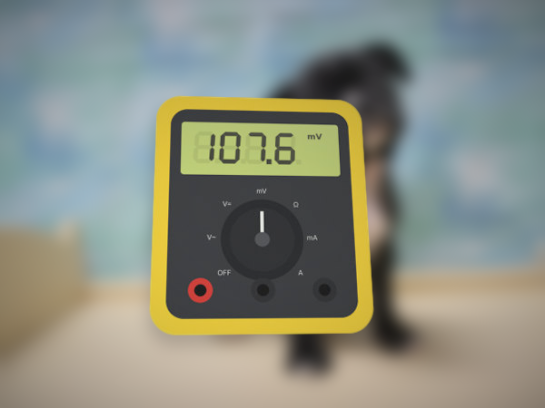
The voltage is value=107.6 unit=mV
